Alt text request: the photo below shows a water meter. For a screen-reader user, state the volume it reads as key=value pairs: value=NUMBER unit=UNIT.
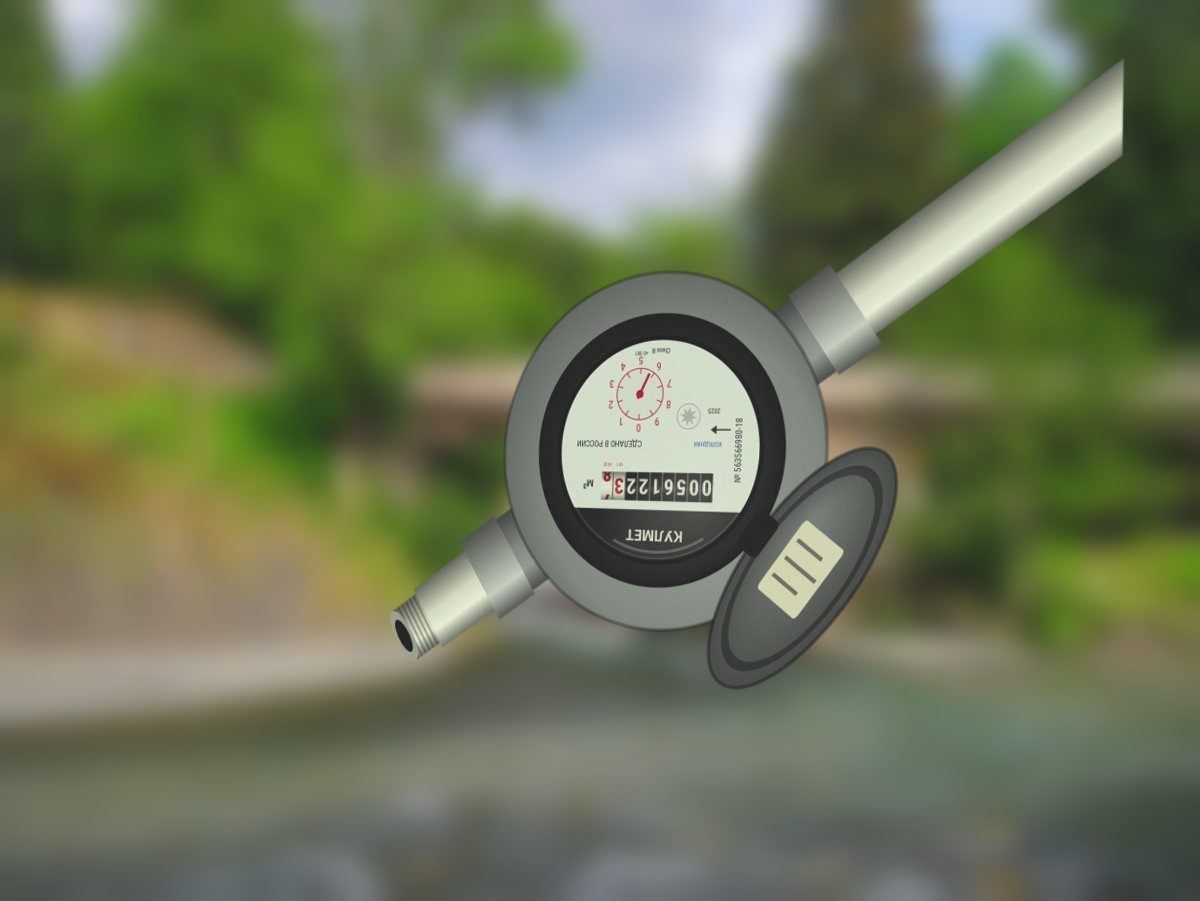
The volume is value=56122.375 unit=m³
